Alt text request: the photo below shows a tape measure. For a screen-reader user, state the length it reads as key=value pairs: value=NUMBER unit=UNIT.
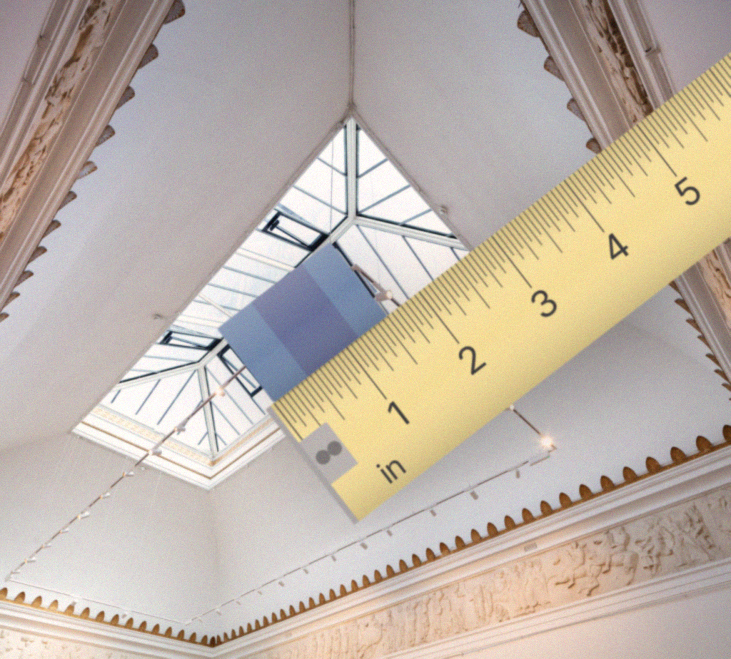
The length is value=1.5625 unit=in
